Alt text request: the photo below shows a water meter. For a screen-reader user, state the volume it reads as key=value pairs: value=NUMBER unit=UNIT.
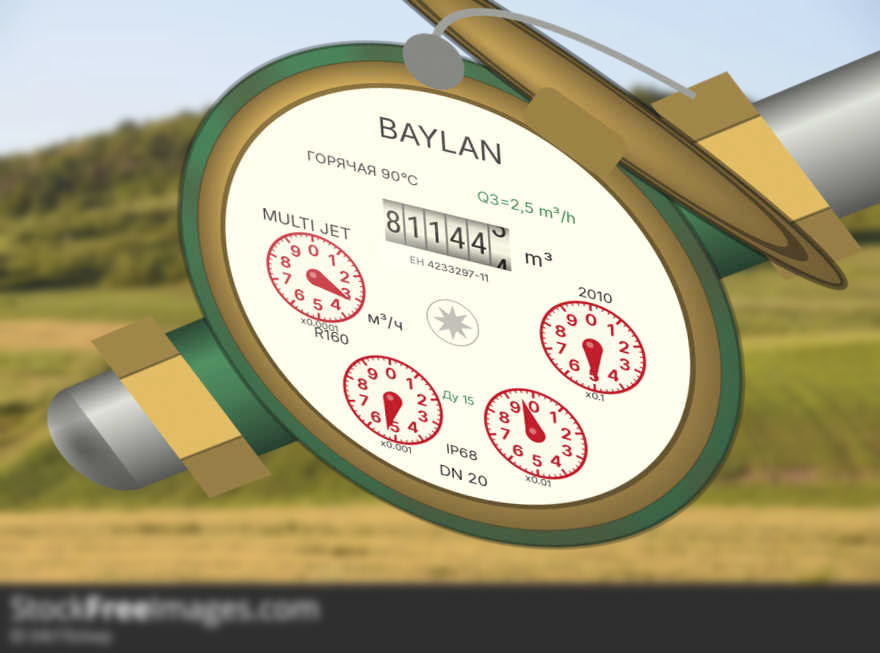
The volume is value=811443.4953 unit=m³
